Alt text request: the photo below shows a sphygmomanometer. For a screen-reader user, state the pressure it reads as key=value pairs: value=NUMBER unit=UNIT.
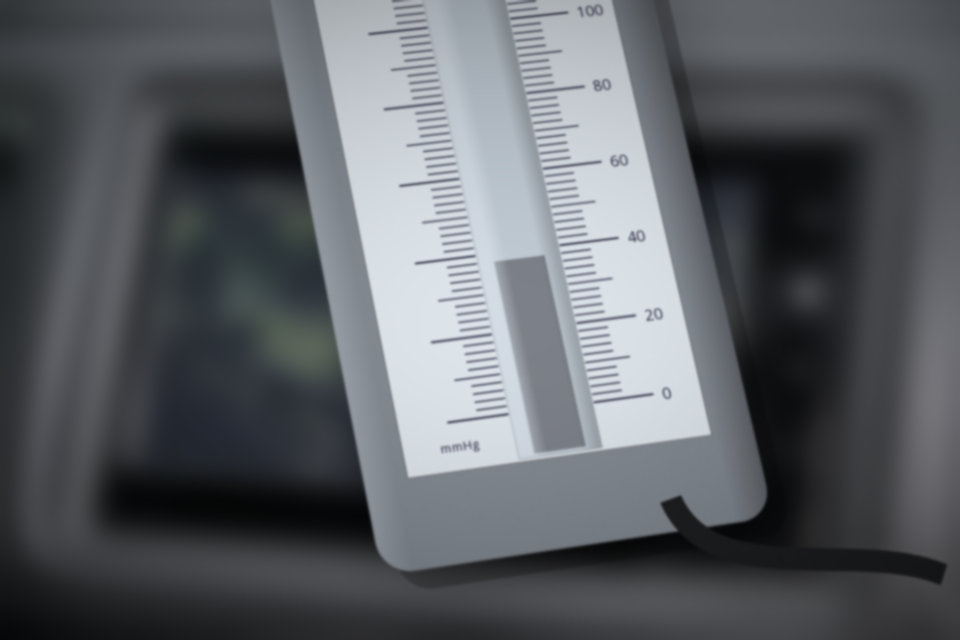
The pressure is value=38 unit=mmHg
